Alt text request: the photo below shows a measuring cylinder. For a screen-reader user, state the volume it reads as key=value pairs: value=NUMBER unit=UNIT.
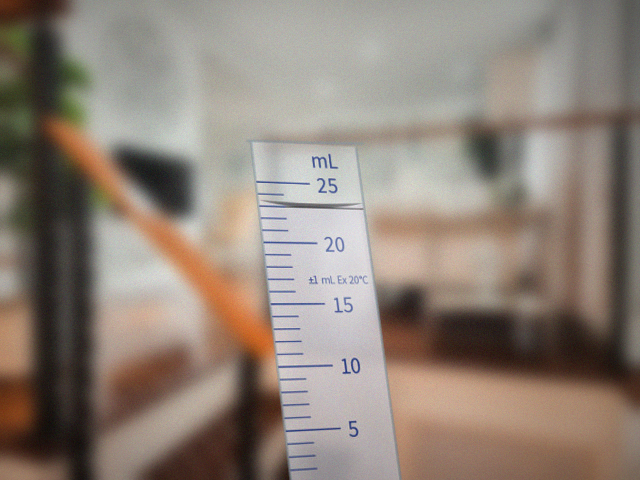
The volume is value=23 unit=mL
